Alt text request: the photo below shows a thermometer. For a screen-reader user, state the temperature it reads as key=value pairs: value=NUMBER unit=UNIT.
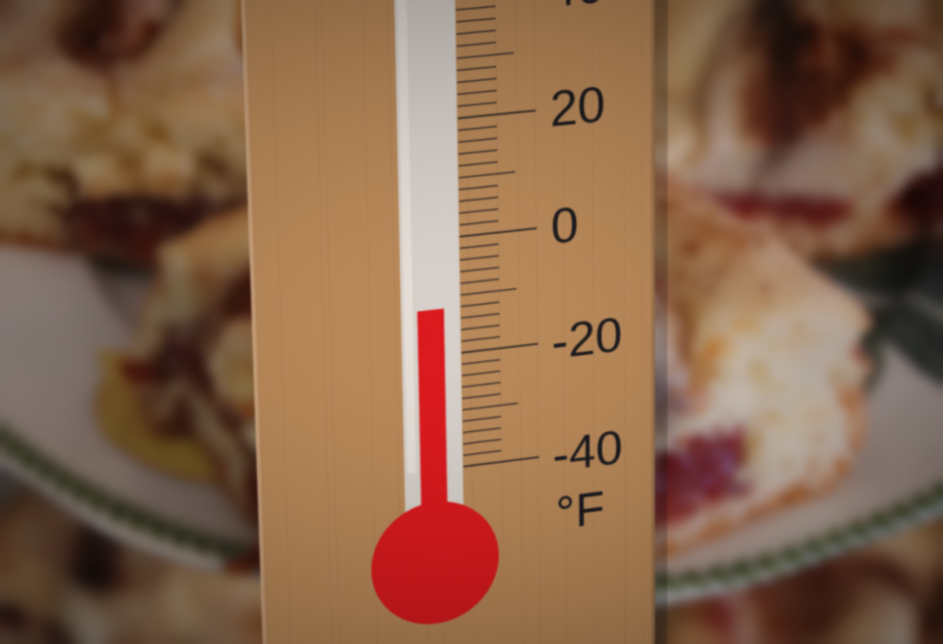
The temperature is value=-12 unit=°F
